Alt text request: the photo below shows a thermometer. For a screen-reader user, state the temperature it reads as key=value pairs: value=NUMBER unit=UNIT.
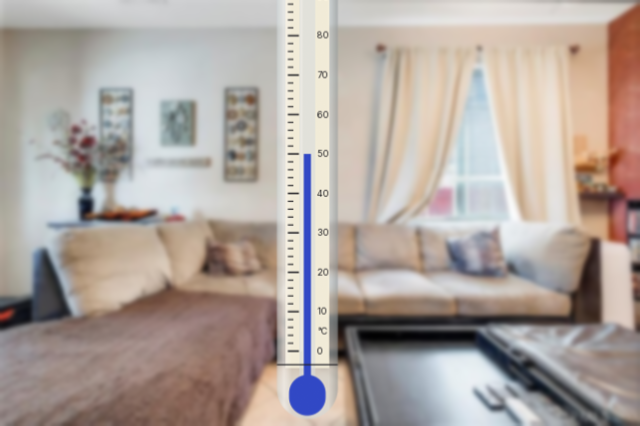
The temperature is value=50 unit=°C
